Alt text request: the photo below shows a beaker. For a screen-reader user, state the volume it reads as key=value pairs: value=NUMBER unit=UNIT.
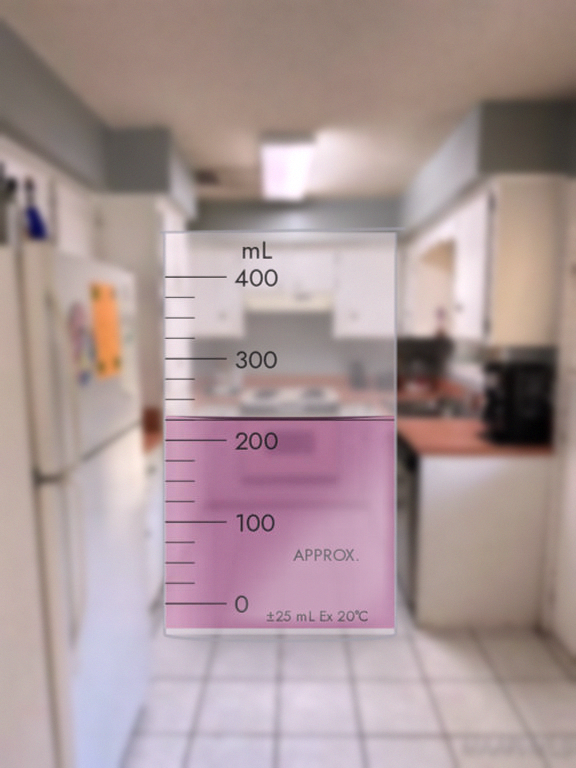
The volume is value=225 unit=mL
